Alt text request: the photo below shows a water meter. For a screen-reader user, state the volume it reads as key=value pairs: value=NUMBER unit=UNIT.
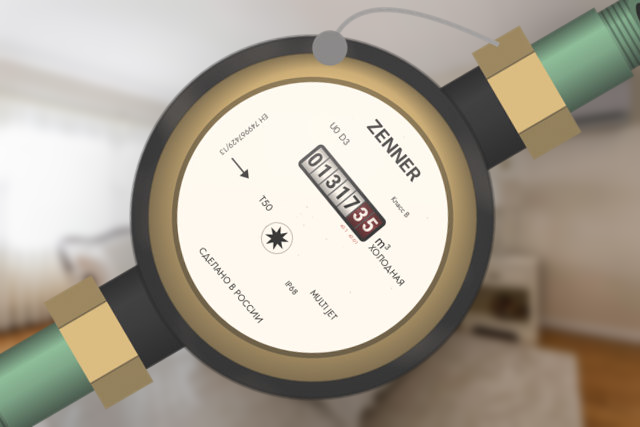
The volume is value=1317.35 unit=m³
